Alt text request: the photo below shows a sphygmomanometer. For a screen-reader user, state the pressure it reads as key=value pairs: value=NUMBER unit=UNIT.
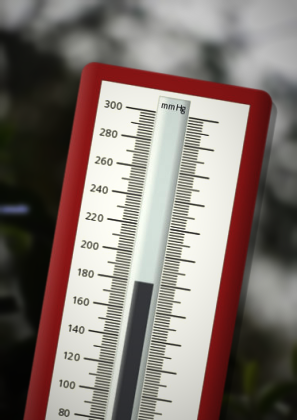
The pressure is value=180 unit=mmHg
